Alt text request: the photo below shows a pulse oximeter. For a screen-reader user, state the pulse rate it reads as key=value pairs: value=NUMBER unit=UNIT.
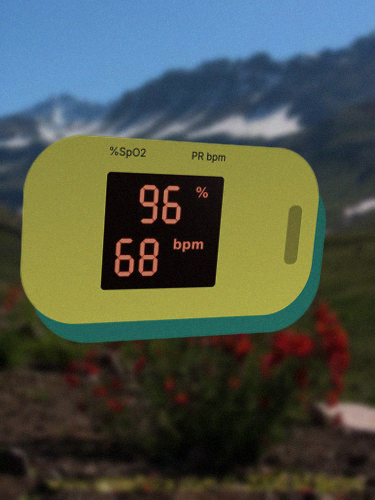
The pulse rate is value=68 unit=bpm
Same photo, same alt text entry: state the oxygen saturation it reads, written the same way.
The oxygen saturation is value=96 unit=%
